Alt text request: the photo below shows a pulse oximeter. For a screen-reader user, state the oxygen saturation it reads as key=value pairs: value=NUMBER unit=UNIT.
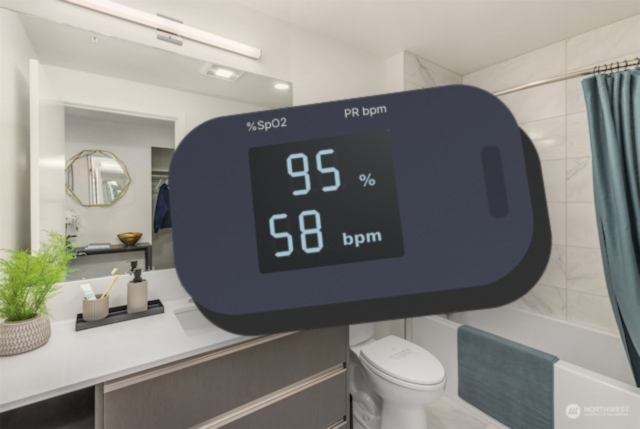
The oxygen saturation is value=95 unit=%
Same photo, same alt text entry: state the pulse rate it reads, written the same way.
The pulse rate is value=58 unit=bpm
